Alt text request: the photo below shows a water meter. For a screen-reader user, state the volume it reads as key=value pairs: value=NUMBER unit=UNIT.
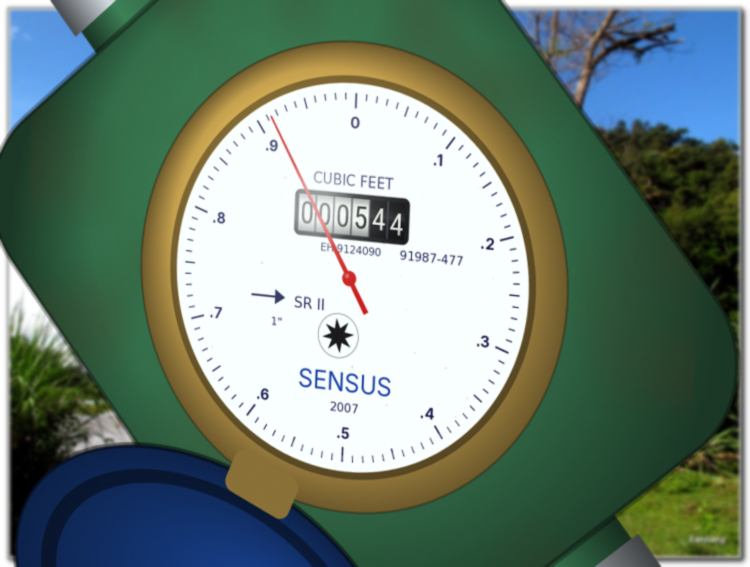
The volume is value=543.91 unit=ft³
